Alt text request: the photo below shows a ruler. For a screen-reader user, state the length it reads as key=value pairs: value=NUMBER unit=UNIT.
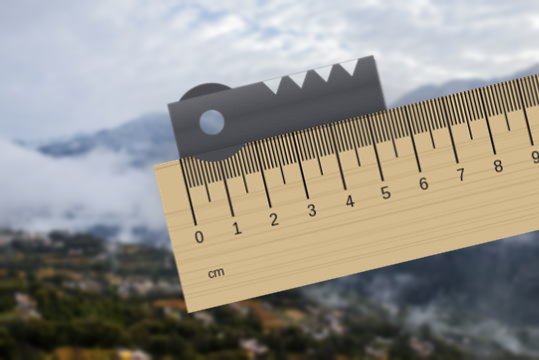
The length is value=5.5 unit=cm
